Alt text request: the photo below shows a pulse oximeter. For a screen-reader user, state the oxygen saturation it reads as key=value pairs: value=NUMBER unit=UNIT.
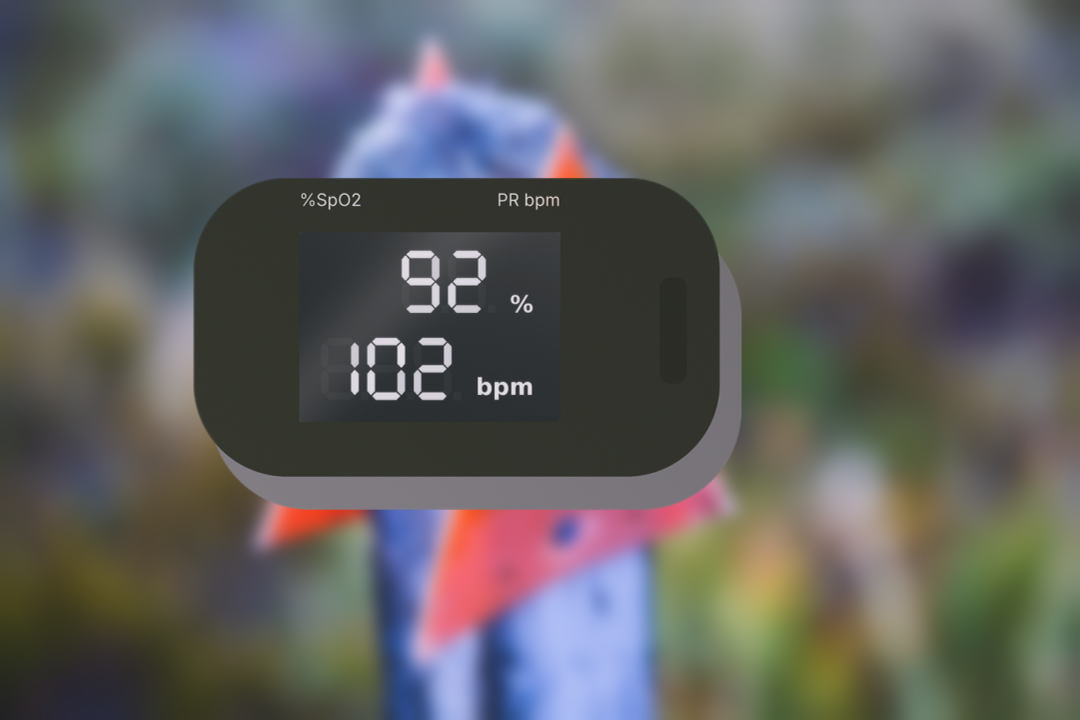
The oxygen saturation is value=92 unit=%
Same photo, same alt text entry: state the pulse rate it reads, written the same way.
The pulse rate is value=102 unit=bpm
